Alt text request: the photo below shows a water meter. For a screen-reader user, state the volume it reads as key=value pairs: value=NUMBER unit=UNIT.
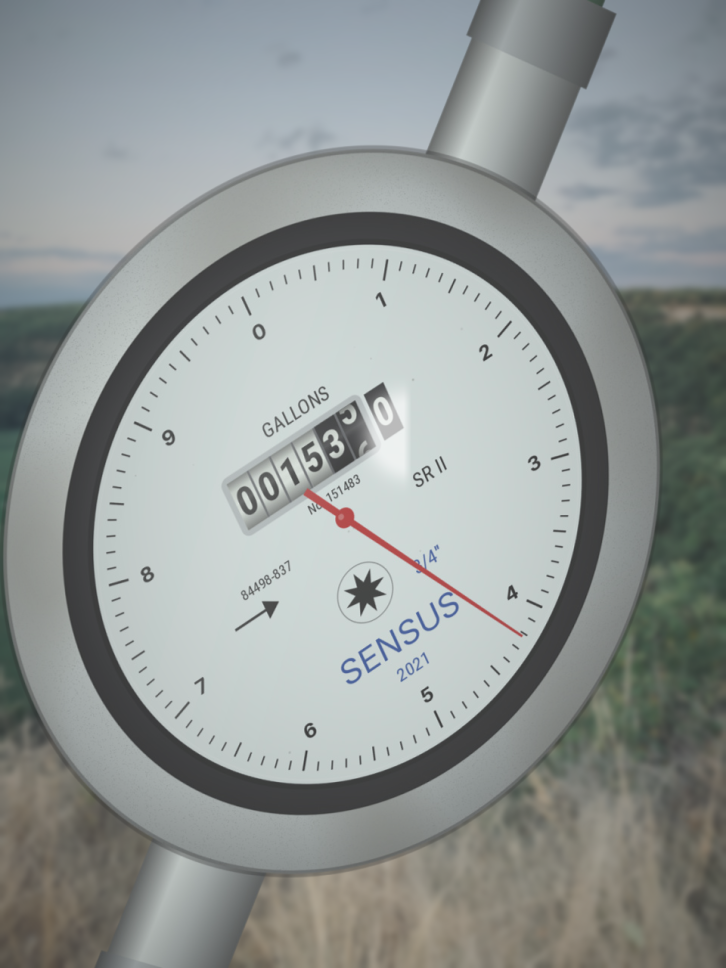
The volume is value=15354.2 unit=gal
